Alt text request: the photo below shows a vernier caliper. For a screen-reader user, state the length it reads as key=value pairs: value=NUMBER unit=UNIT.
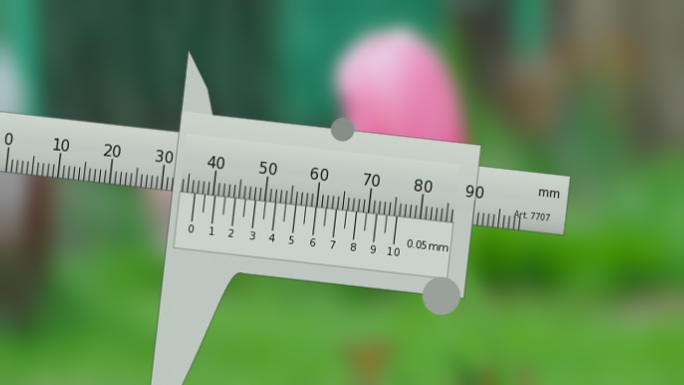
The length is value=36.5 unit=mm
